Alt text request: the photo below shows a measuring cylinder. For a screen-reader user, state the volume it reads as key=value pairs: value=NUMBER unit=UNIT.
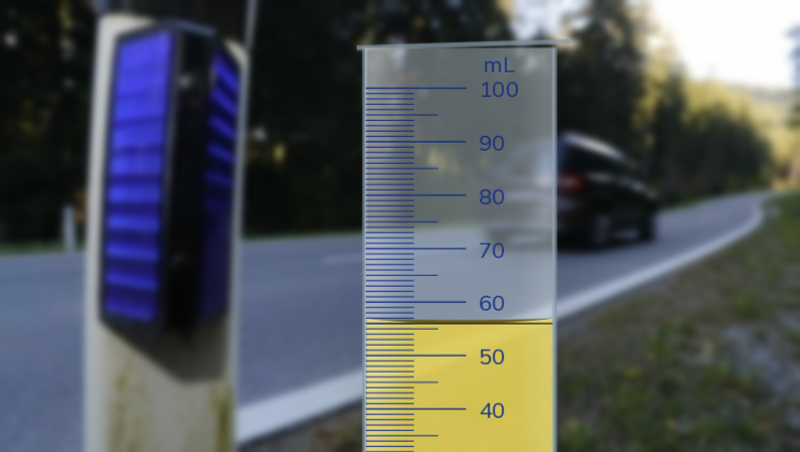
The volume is value=56 unit=mL
